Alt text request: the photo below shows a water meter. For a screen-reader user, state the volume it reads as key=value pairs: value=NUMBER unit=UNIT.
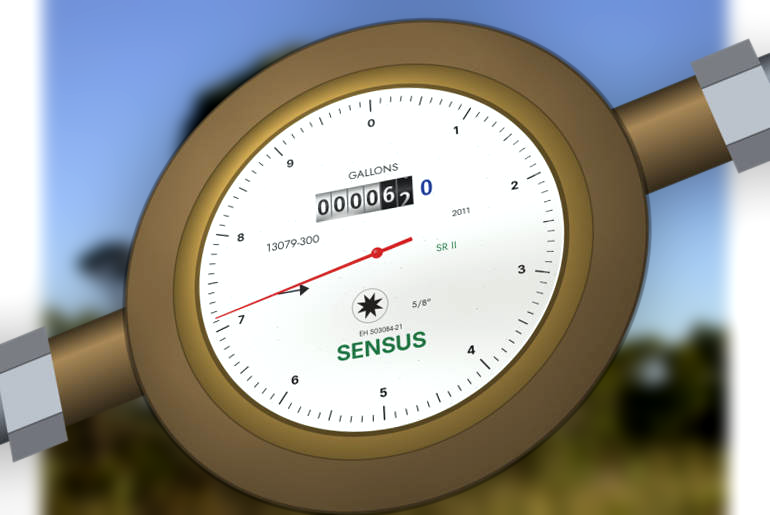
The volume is value=617.1 unit=gal
